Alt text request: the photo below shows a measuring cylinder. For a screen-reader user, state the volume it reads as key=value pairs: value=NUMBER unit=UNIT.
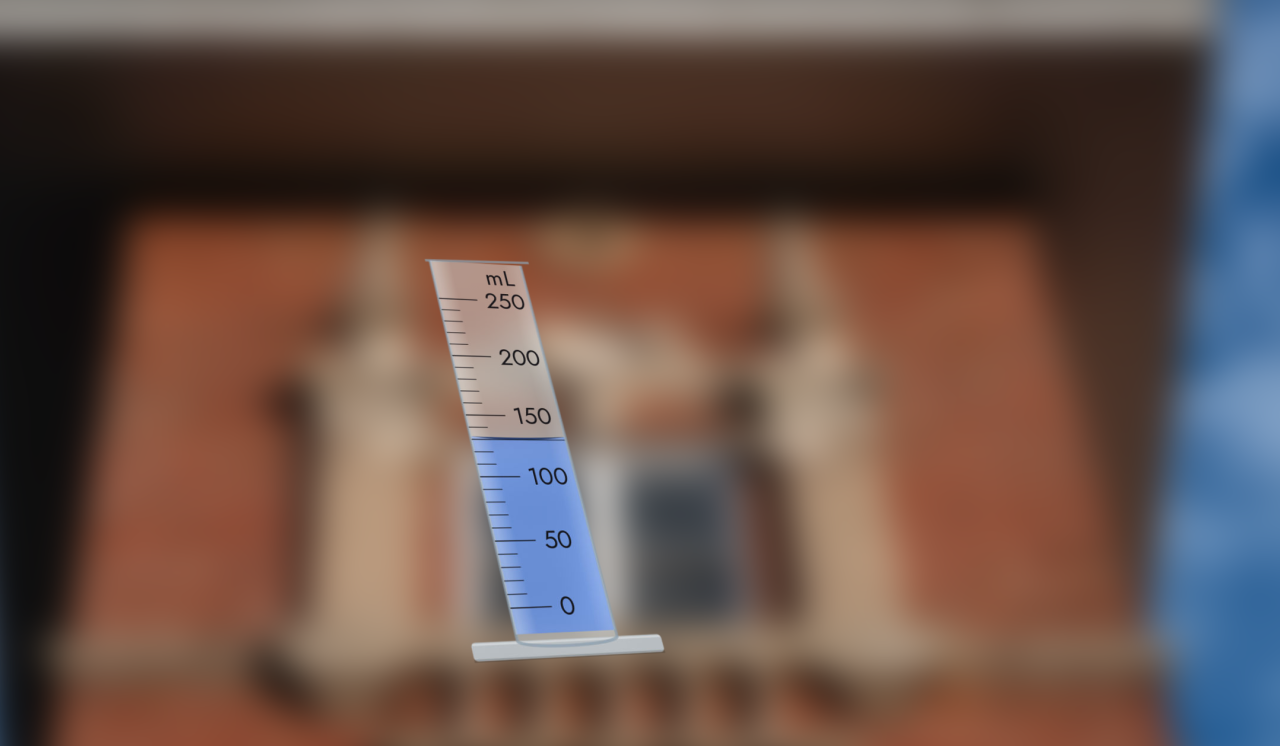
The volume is value=130 unit=mL
